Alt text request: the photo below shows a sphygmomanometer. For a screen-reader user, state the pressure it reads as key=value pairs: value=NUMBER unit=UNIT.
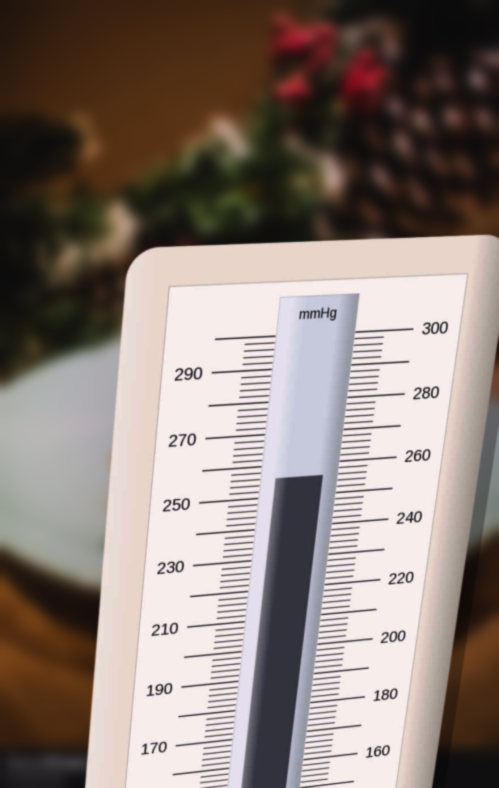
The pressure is value=256 unit=mmHg
